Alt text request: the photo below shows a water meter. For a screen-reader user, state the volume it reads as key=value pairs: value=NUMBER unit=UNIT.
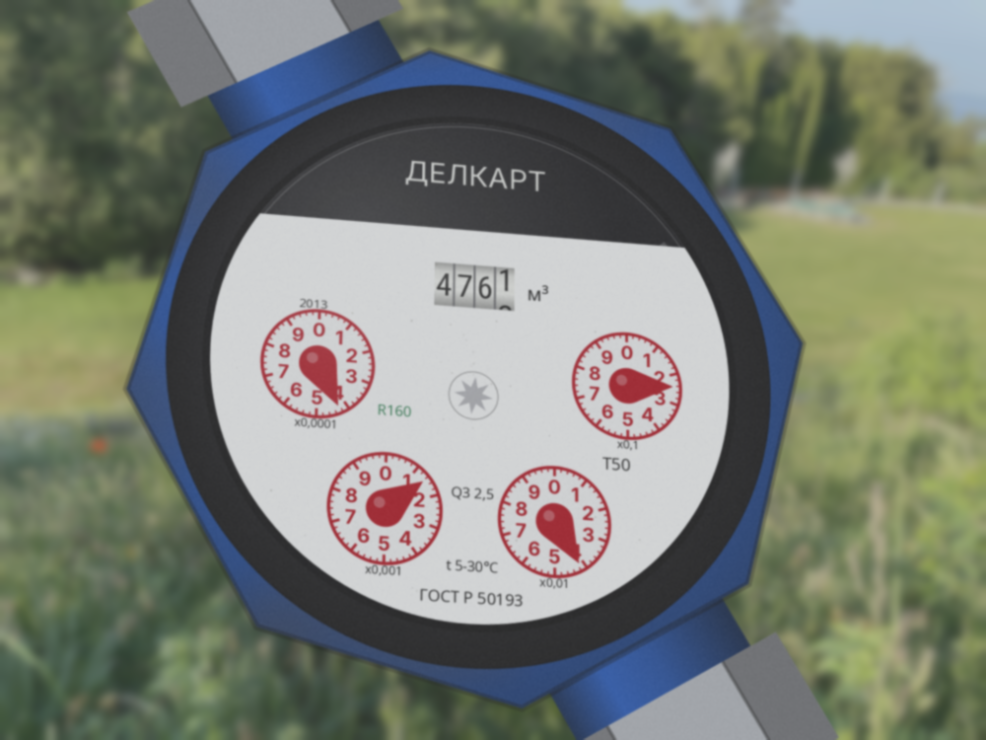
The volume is value=4761.2414 unit=m³
